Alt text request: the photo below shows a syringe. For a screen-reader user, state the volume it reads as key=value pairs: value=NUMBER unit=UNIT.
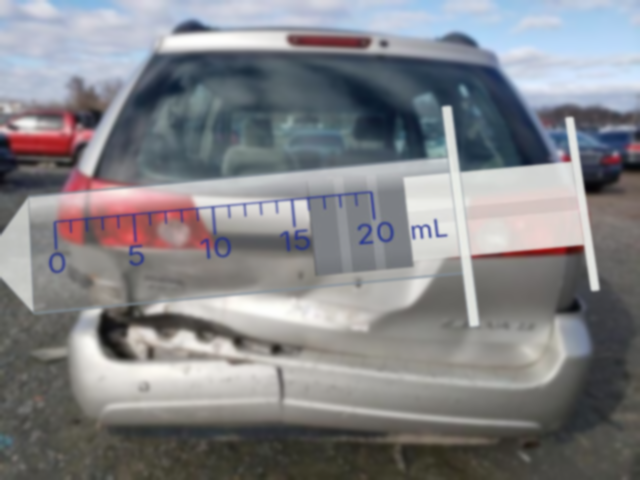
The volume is value=16 unit=mL
